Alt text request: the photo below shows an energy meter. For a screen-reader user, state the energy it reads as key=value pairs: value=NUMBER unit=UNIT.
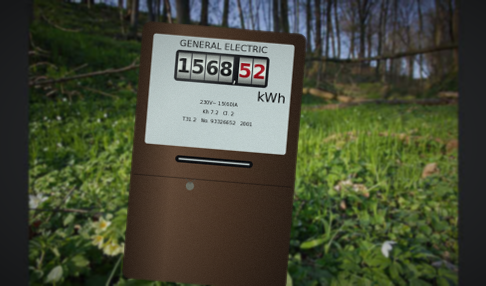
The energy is value=1568.52 unit=kWh
